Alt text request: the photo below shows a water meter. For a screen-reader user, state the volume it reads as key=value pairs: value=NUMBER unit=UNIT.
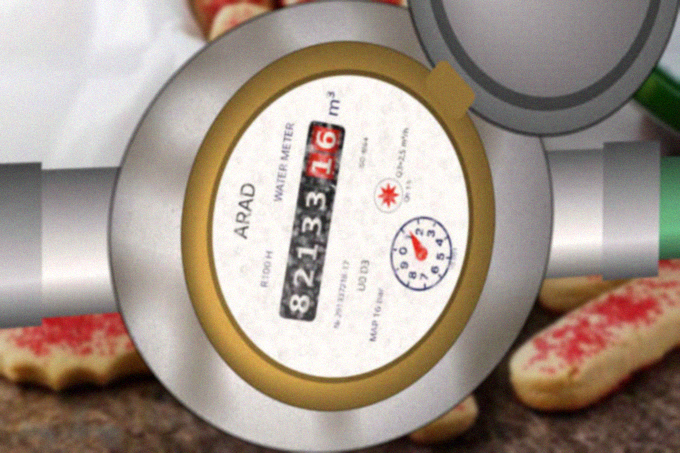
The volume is value=82133.161 unit=m³
